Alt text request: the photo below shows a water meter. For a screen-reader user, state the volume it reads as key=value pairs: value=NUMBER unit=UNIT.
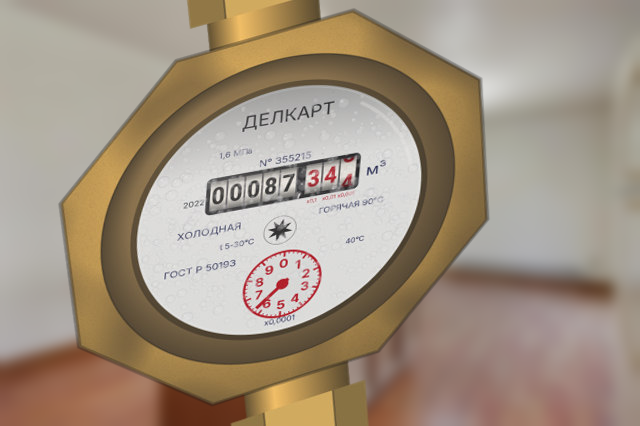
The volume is value=87.3436 unit=m³
